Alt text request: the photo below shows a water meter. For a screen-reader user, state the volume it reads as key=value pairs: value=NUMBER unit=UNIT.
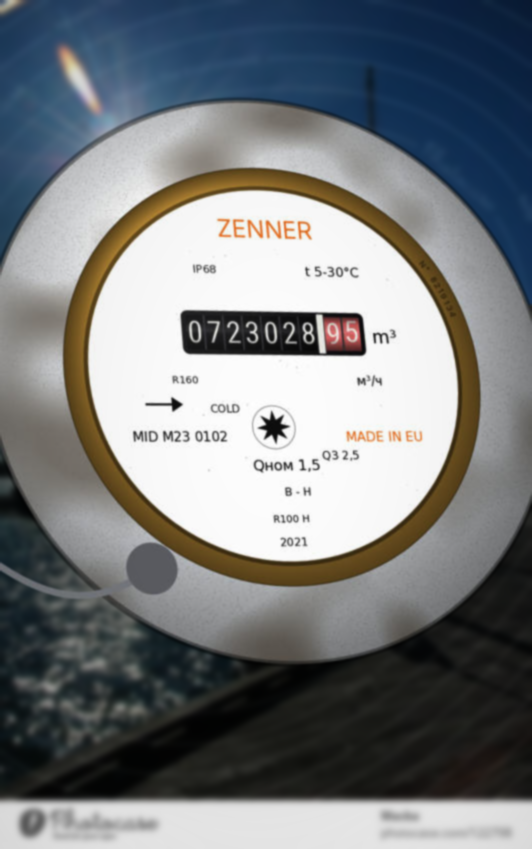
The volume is value=723028.95 unit=m³
